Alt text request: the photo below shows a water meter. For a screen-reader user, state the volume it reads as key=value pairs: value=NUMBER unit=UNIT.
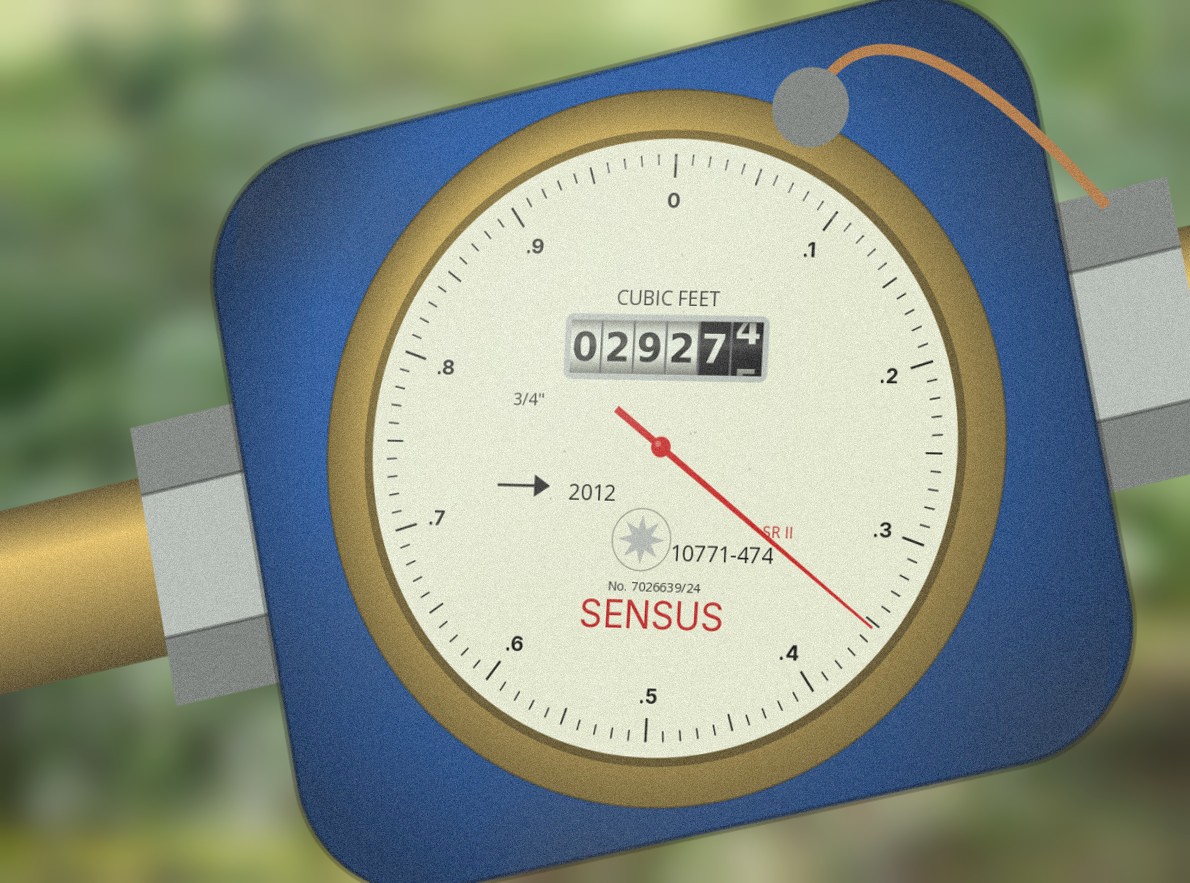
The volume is value=29274.35 unit=ft³
